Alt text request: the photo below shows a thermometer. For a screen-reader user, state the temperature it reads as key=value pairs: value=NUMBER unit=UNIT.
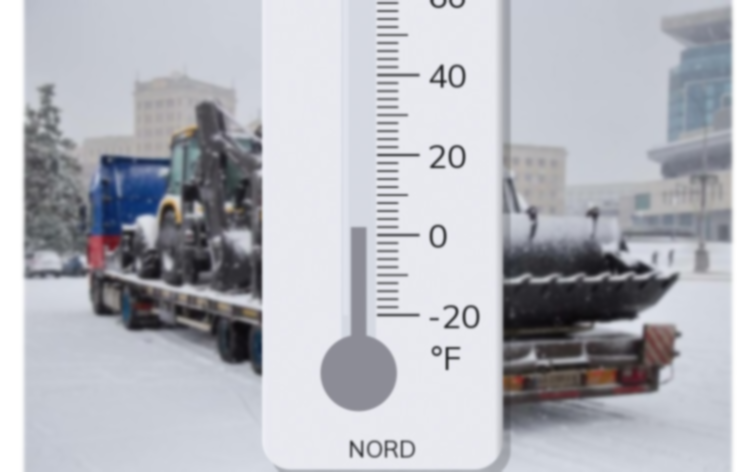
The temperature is value=2 unit=°F
